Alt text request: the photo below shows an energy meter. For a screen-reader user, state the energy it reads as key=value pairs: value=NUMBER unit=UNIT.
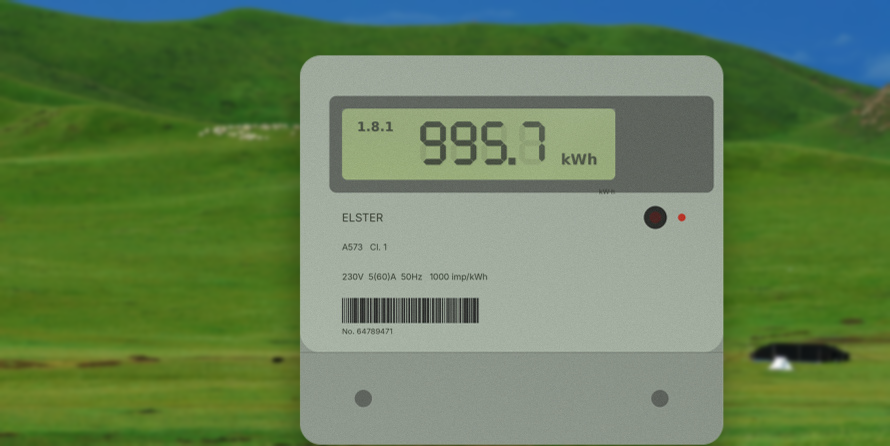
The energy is value=995.7 unit=kWh
